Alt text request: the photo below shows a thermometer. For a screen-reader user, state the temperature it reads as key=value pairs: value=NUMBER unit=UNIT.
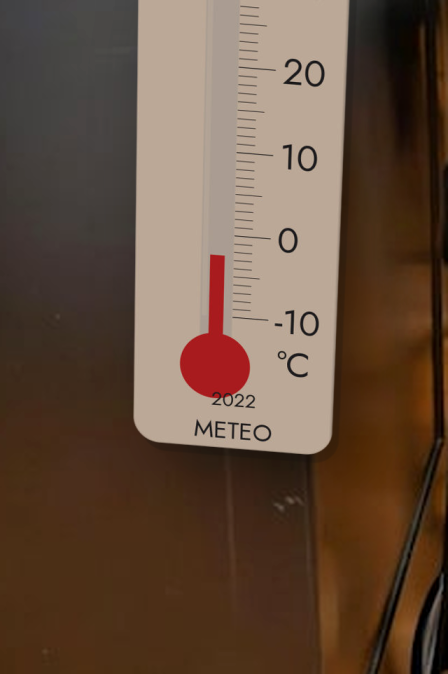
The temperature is value=-2.5 unit=°C
